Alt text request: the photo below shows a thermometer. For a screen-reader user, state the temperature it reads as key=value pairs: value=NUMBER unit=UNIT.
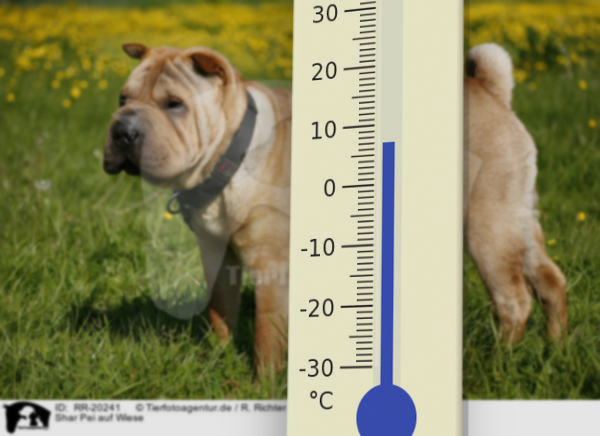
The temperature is value=7 unit=°C
